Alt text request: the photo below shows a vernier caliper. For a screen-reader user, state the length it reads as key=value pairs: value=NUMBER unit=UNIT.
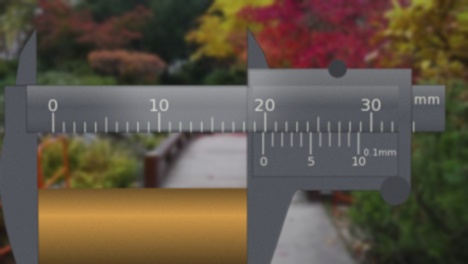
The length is value=19.8 unit=mm
